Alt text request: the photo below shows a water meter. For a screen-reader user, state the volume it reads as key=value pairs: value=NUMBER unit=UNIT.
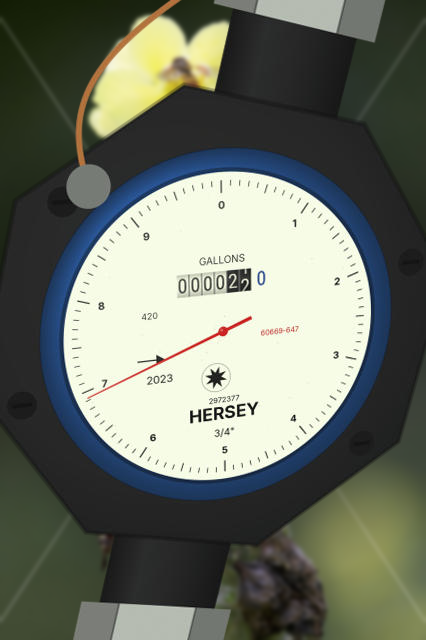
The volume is value=216.9 unit=gal
